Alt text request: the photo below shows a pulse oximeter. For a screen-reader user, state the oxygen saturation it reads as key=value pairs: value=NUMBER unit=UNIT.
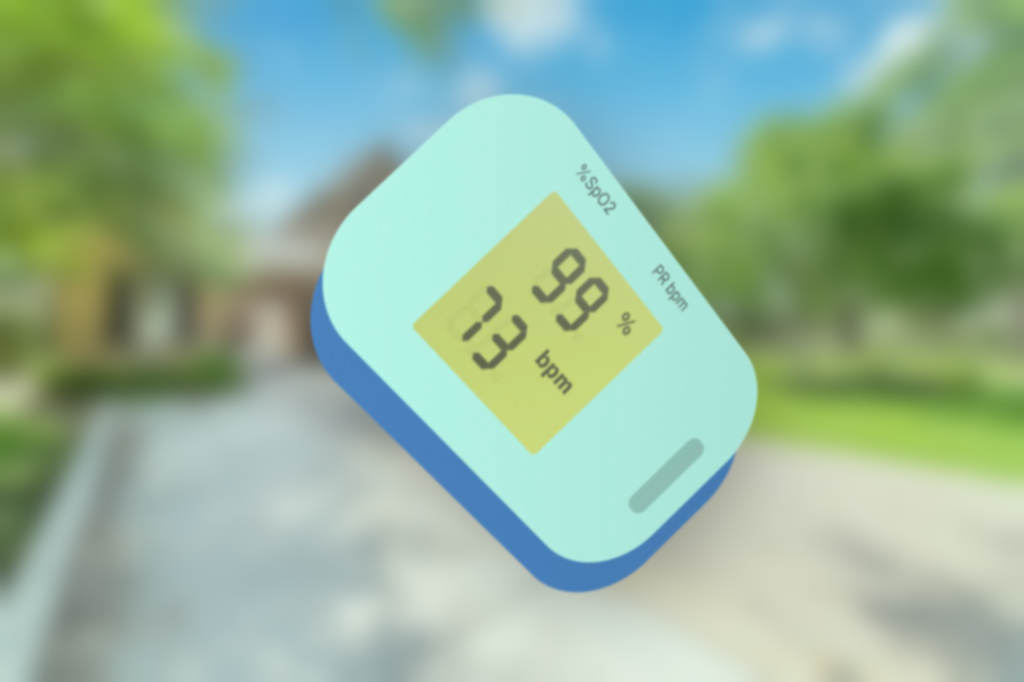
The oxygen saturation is value=99 unit=%
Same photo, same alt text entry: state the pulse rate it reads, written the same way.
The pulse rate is value=73 unit=bpm
